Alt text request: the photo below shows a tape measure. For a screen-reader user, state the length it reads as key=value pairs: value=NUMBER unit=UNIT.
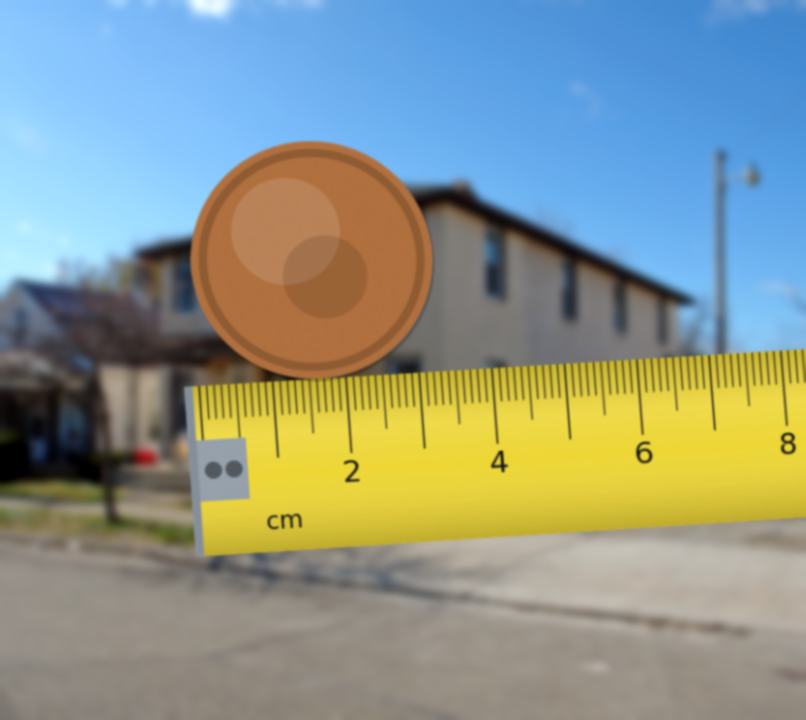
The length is value=3.3 unit=cm
